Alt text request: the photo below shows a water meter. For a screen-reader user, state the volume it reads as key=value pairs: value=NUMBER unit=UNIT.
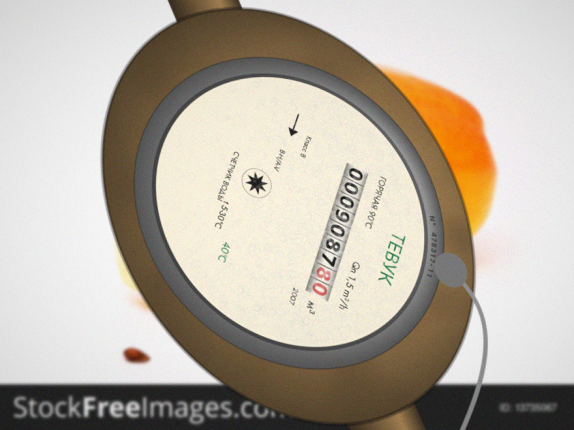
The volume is value=9087.80 unit=m³
